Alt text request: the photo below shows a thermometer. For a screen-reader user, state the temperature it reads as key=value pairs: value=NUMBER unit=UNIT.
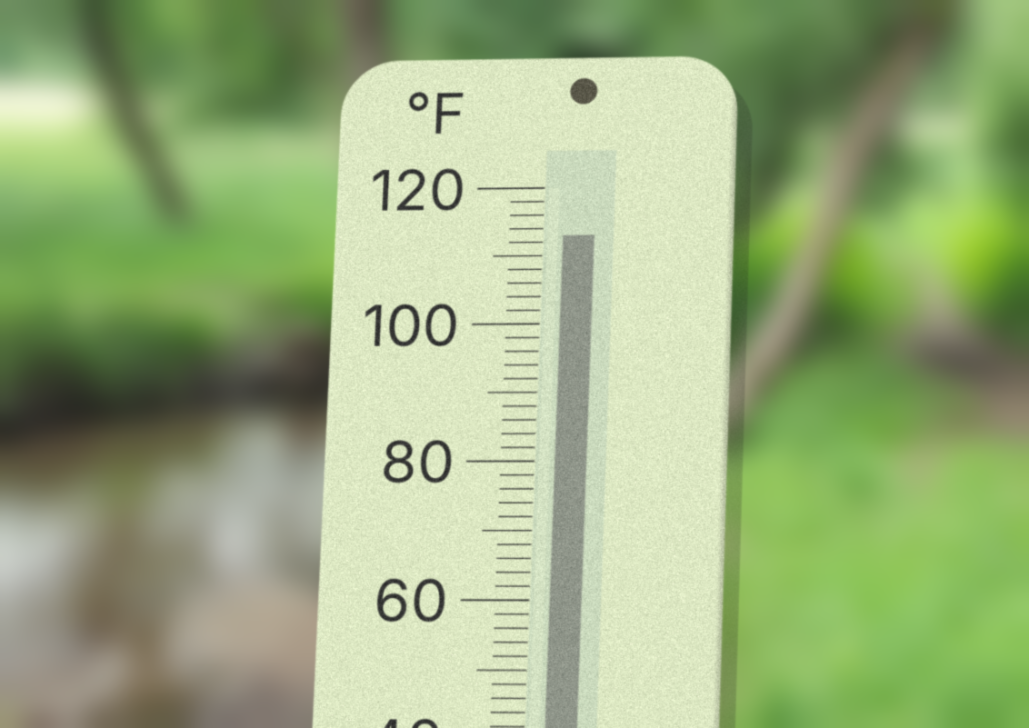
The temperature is value=113 unit=°F
